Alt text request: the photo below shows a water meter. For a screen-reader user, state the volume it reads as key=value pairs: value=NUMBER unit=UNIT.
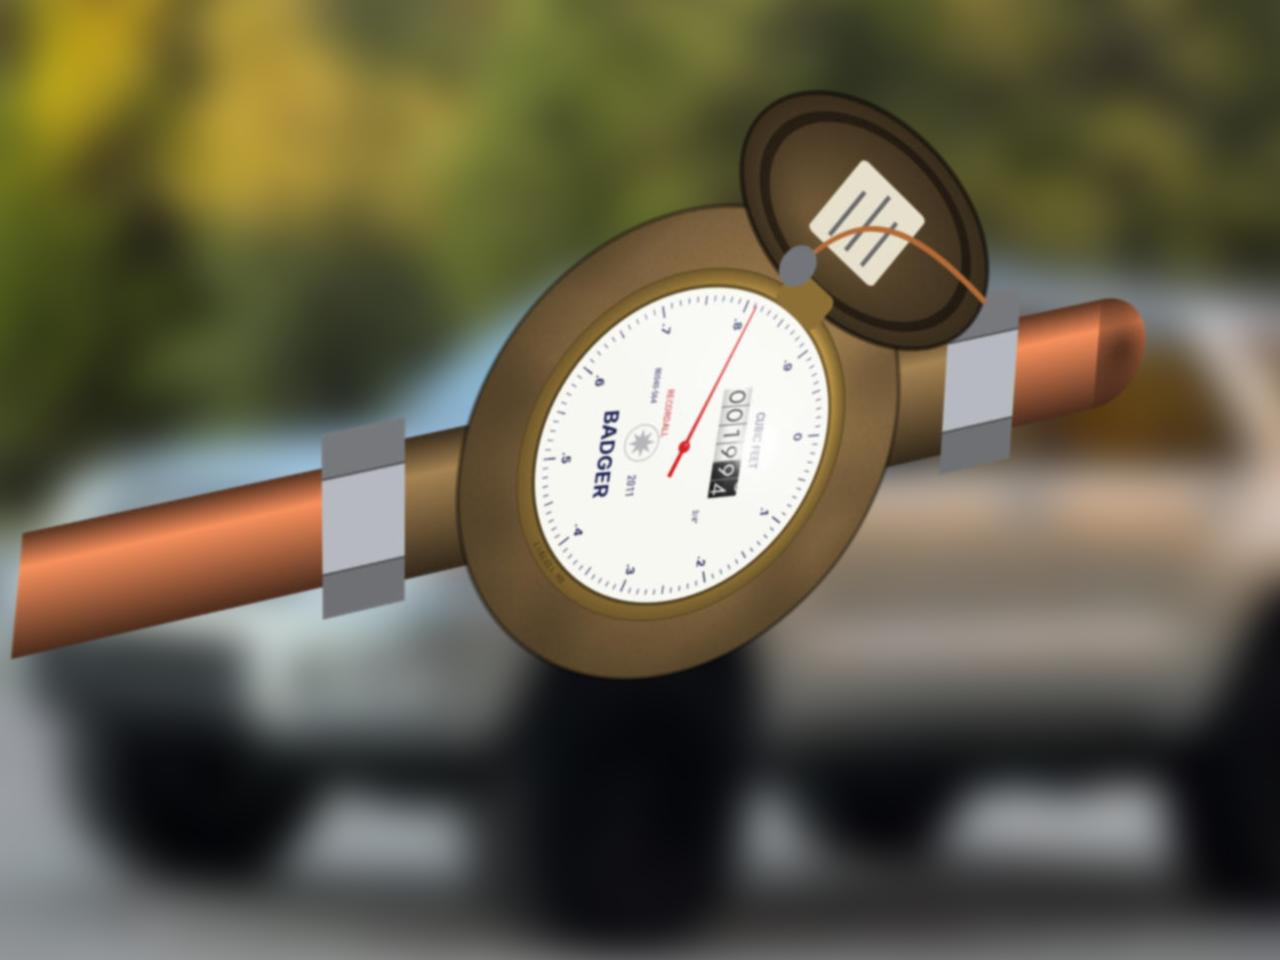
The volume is value=1993.81 unit=ft³
